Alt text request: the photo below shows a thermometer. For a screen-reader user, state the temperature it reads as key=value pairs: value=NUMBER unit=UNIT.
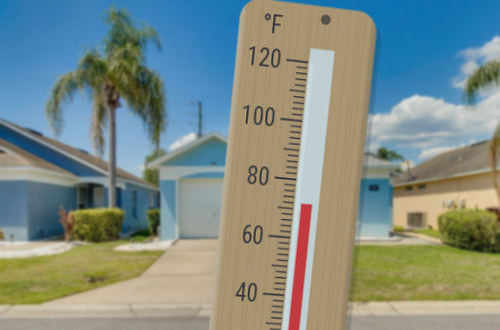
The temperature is value=72 unit=°F
